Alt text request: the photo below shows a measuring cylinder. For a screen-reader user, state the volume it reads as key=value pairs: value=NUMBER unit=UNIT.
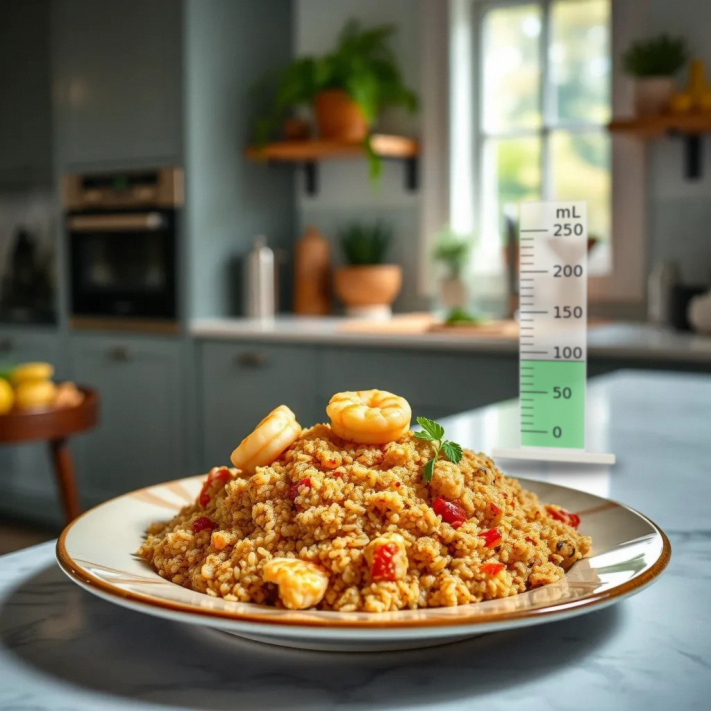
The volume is value=90 unit=mL
